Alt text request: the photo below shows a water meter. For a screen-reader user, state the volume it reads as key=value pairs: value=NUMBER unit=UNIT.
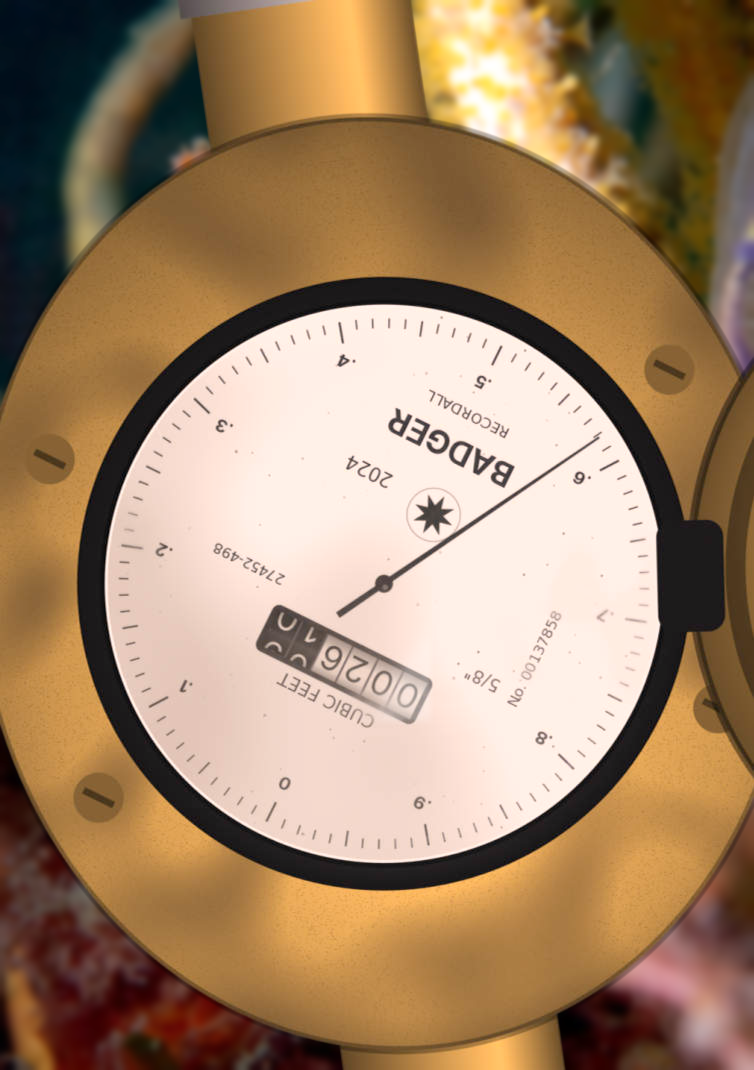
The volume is value=2609.58 unit=ft³
